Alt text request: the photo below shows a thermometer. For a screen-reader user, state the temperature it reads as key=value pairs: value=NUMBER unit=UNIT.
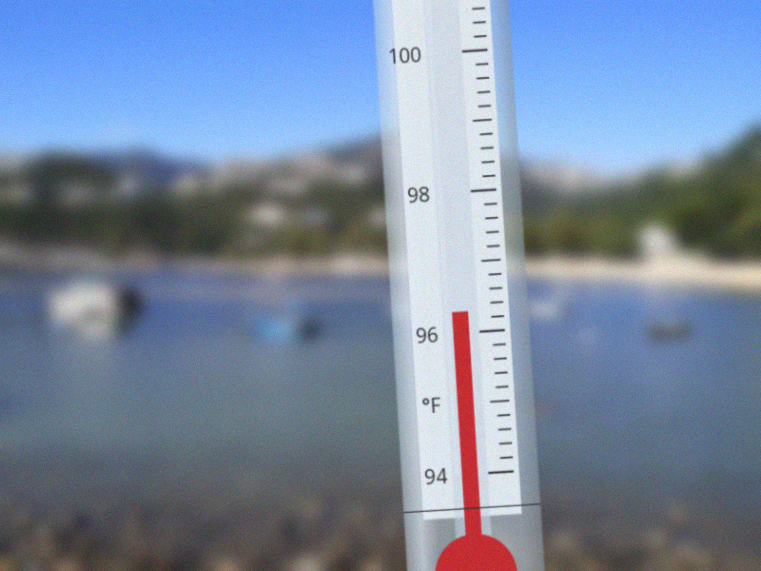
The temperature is value=96.3 unit=°F
